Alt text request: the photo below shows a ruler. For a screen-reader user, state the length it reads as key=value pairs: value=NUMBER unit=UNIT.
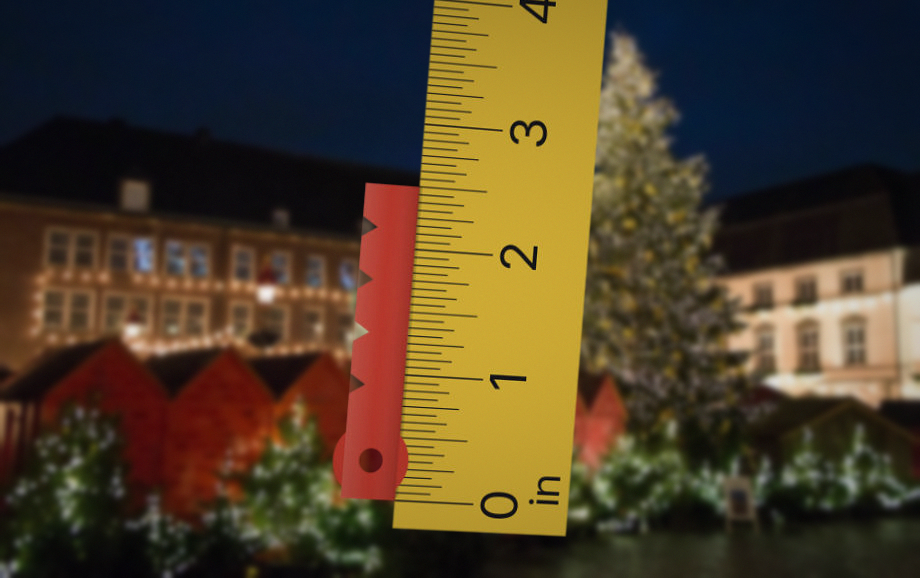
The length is value=2.5 unit=in
